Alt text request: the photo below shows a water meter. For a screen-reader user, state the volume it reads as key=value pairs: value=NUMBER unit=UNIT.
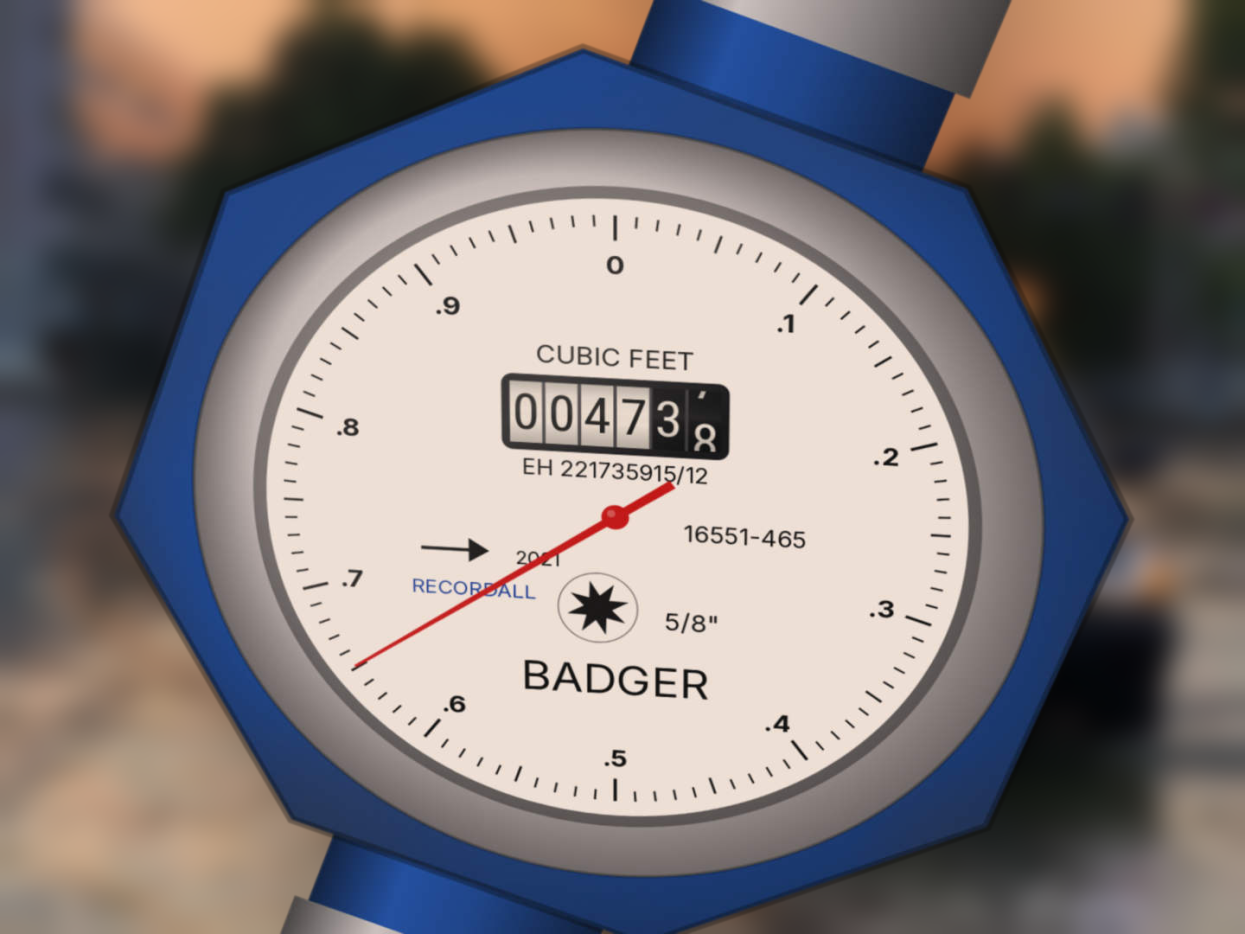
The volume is value=4737.65 unit=ft³
